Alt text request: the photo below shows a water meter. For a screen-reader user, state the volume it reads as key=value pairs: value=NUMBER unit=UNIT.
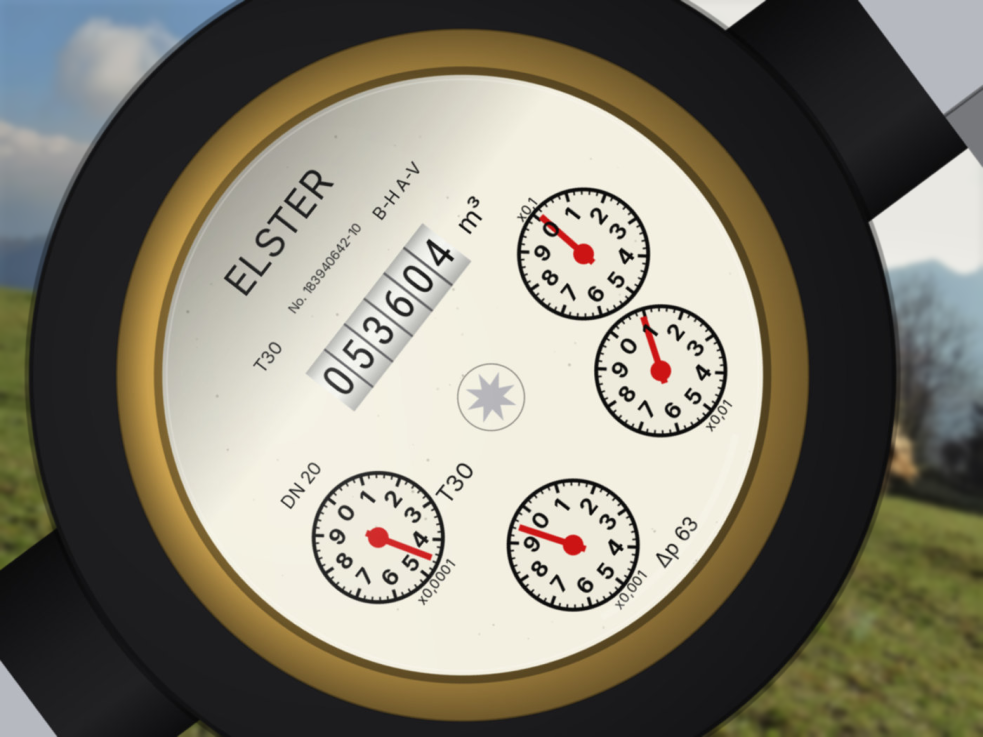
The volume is value=53604.0094 unit=m³
